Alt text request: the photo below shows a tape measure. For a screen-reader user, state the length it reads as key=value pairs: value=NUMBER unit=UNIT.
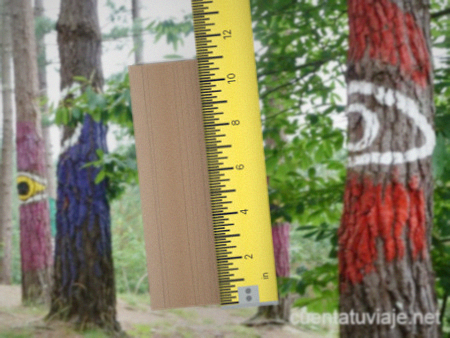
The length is value=11 unit=in
